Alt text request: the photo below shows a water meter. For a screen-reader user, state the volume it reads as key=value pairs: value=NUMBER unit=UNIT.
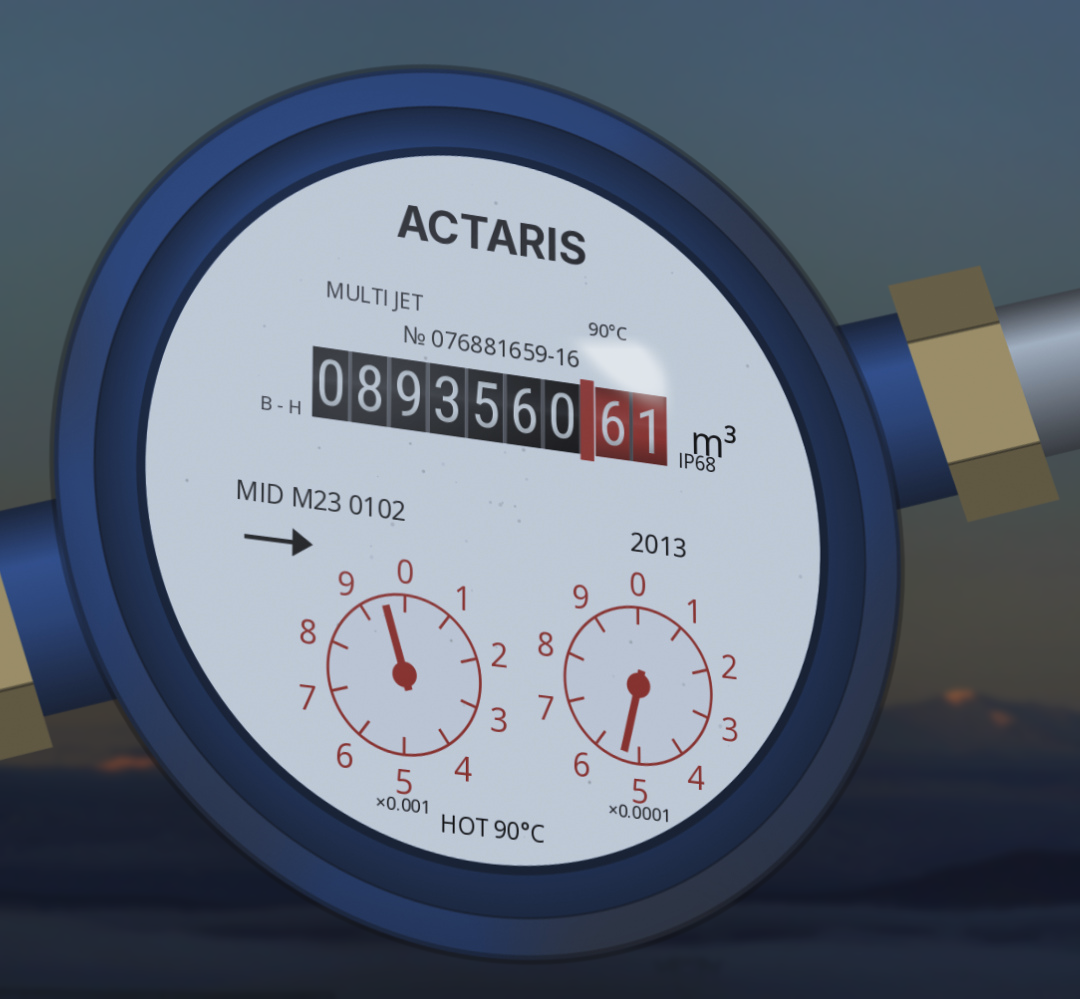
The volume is value=893560.6095 unit=m³
